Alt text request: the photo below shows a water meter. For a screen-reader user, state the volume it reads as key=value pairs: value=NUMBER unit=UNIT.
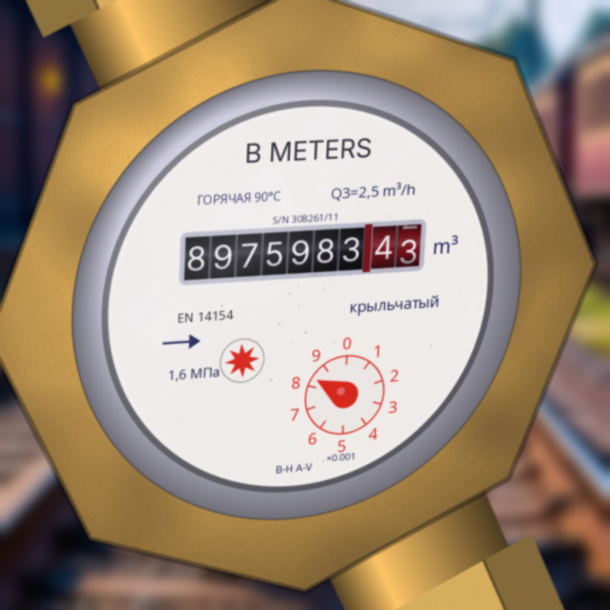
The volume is value=8975983.428 unit=m³
